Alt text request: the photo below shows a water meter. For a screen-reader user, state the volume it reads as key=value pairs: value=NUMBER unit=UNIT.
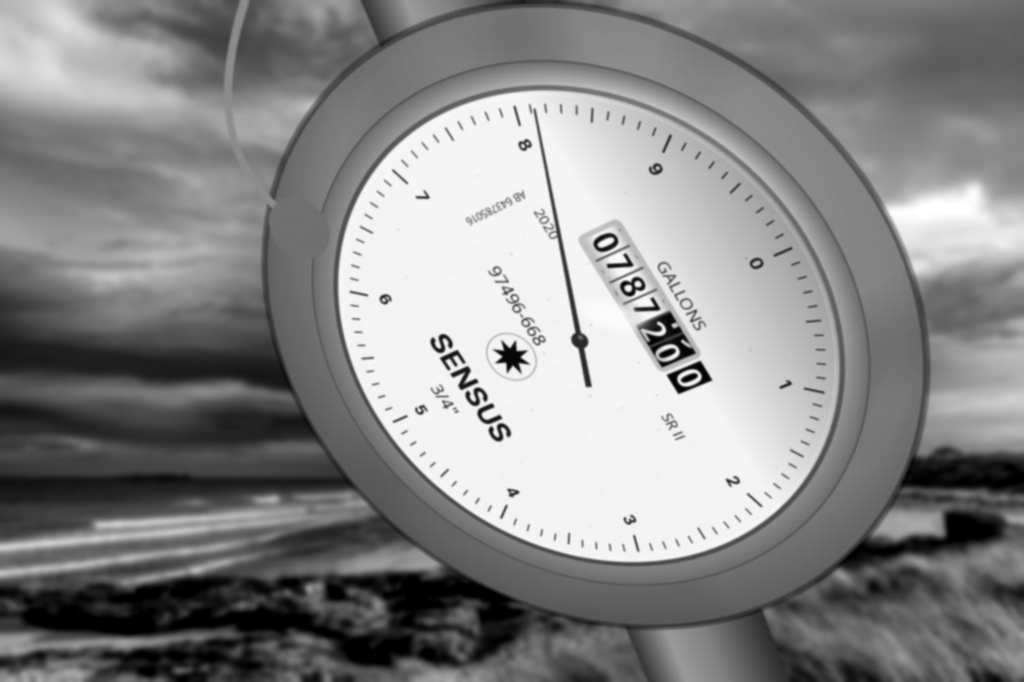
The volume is value=787198.1 unit=gal
